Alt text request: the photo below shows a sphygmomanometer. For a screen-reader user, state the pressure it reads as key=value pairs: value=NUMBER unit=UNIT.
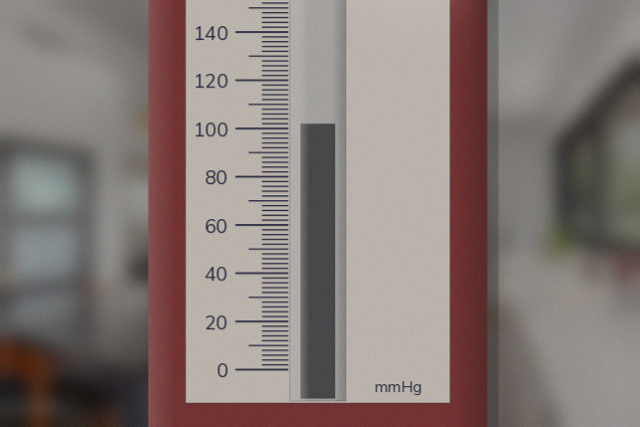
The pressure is value=102 unit=mmHg
